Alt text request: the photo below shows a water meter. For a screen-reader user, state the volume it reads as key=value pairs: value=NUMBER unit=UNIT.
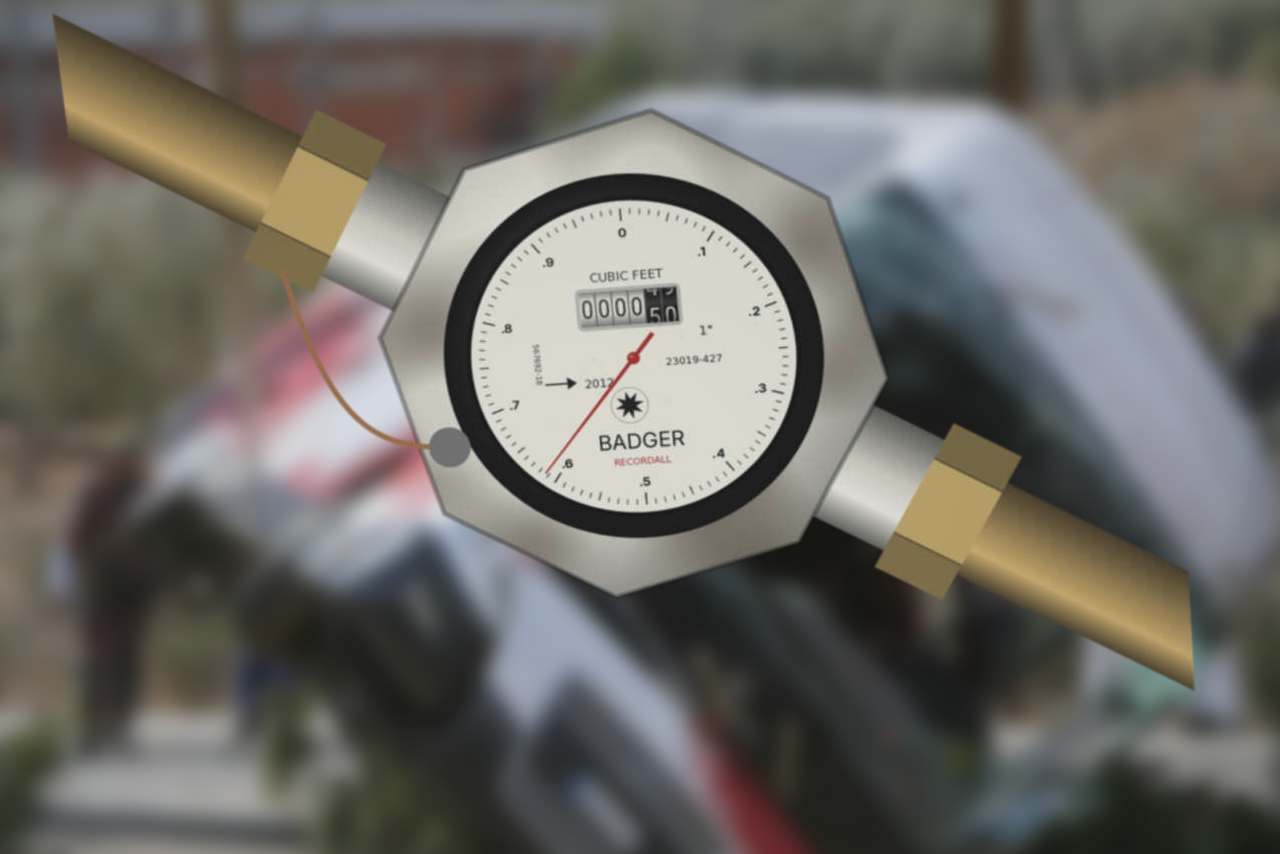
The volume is value=49.61 unit=ft³
